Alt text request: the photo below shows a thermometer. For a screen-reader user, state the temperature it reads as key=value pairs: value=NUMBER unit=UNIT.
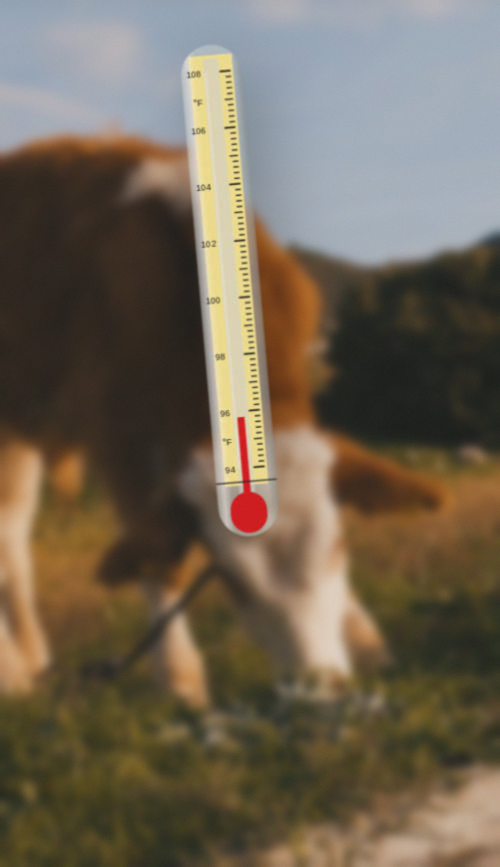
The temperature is value=95.8 unit=°F
